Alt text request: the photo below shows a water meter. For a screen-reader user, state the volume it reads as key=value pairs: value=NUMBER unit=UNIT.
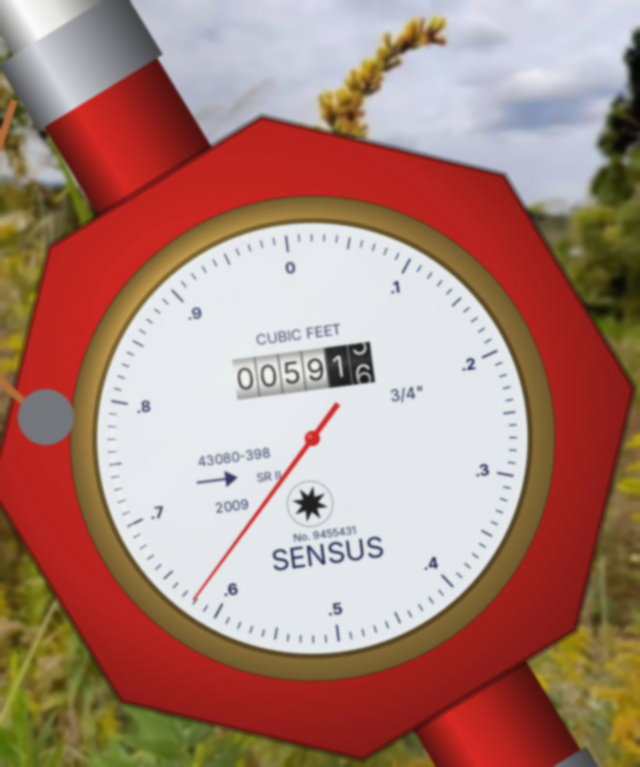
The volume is value=5915.62 unit=ft³
